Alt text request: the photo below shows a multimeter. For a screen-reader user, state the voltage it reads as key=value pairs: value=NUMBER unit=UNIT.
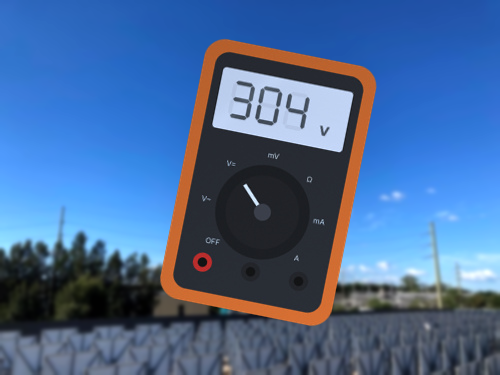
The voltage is value=304 unit=V
